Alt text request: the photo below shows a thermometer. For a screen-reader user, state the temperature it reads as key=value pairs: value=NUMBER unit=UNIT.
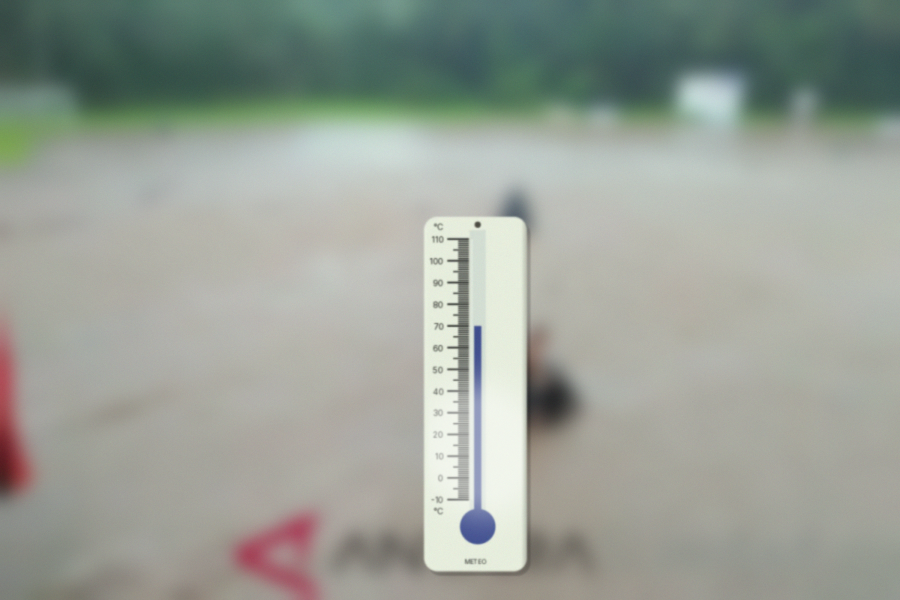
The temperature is value=70 unit=°C
